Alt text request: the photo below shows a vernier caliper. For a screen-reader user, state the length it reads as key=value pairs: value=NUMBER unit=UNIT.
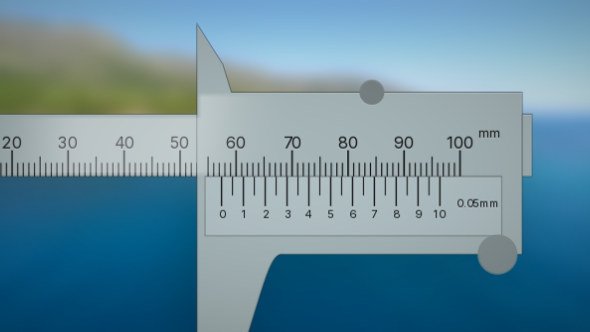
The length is value=57.4 unit=mm
